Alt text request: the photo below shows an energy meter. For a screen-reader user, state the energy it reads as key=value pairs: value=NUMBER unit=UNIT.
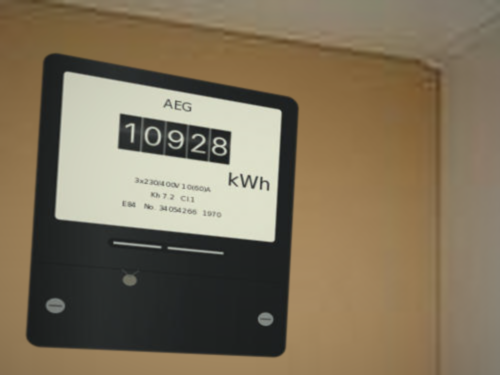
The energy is value=10928 unit=kWh
